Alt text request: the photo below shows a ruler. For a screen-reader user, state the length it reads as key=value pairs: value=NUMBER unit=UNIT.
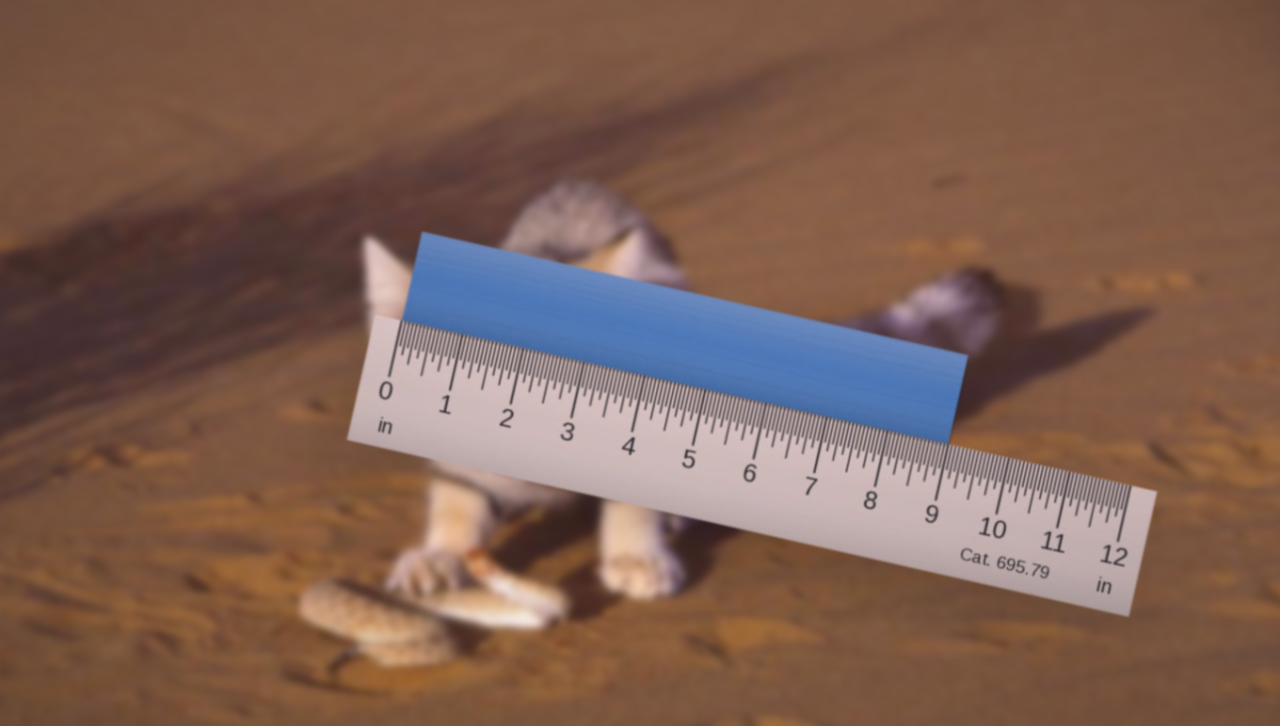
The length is value=9 unit=in
